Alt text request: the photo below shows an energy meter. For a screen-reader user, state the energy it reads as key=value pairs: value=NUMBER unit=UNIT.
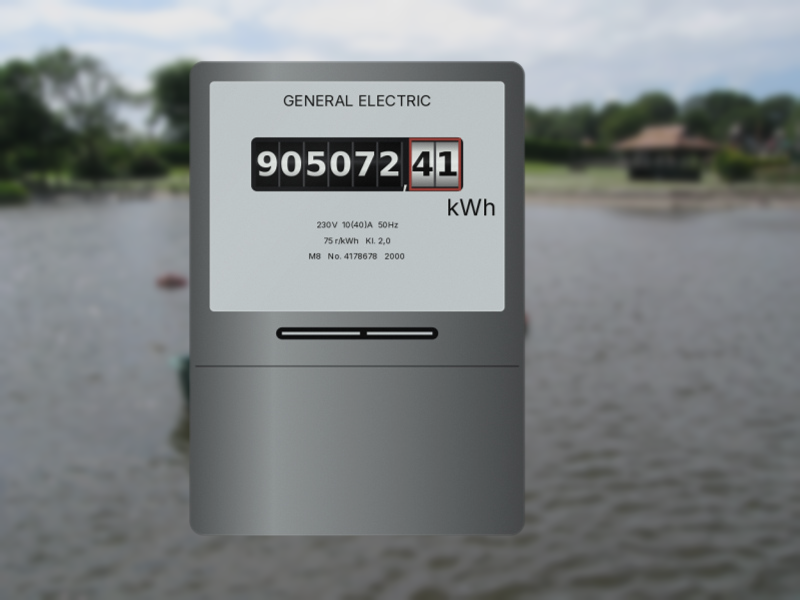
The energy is value=905072.41 unit=kWh
